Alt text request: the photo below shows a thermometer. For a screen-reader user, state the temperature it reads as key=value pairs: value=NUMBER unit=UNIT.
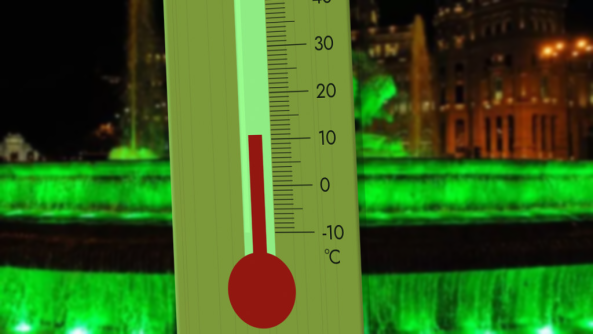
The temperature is value=11 unit=°C
